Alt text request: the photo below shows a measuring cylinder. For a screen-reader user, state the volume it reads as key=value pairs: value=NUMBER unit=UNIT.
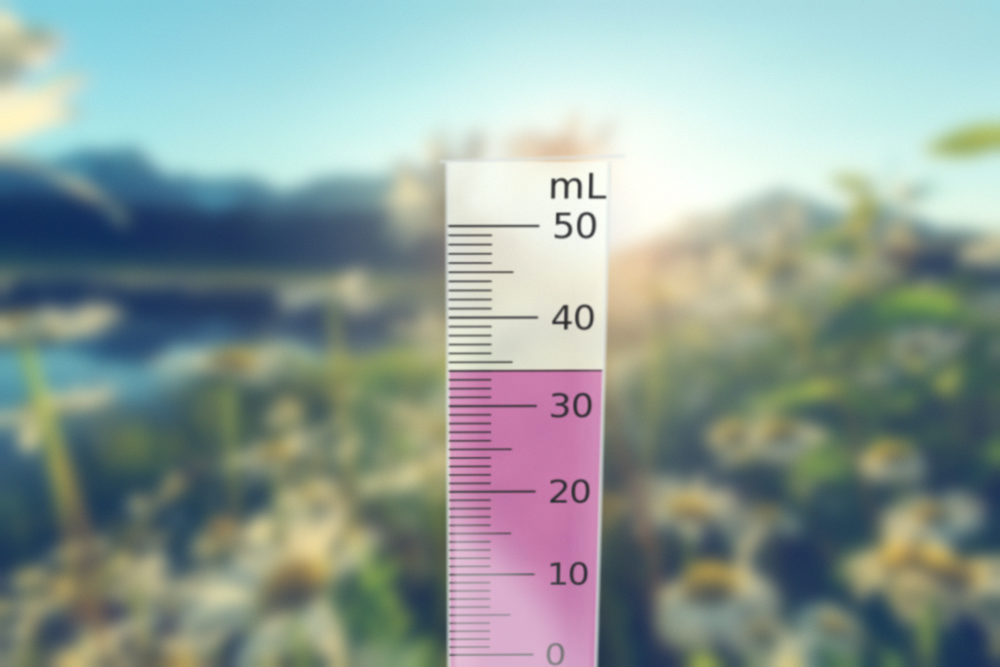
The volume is value=34 unit=mL
